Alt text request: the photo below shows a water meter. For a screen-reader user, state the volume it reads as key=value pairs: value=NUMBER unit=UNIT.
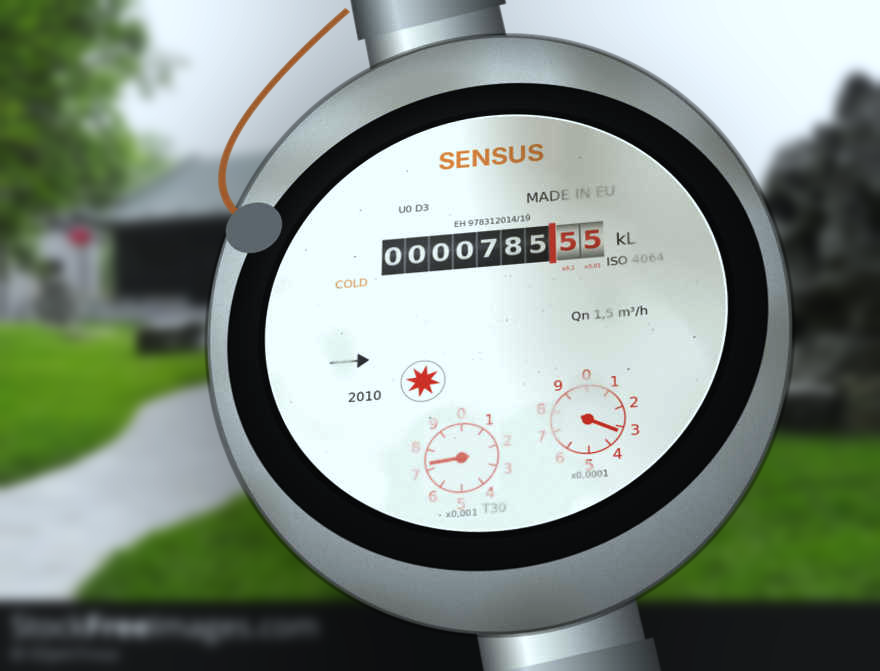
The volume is value=785.5573 unit=kL
